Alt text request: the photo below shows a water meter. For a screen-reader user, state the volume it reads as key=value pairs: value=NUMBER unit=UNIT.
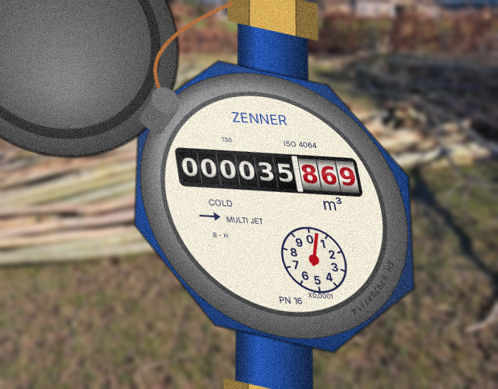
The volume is value=35.8690 unit=m³
